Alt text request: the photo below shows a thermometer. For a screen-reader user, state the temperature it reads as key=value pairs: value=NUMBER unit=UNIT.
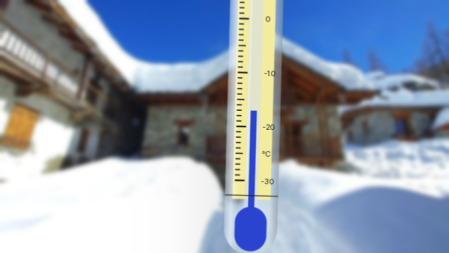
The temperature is value=-17 unit=°C
